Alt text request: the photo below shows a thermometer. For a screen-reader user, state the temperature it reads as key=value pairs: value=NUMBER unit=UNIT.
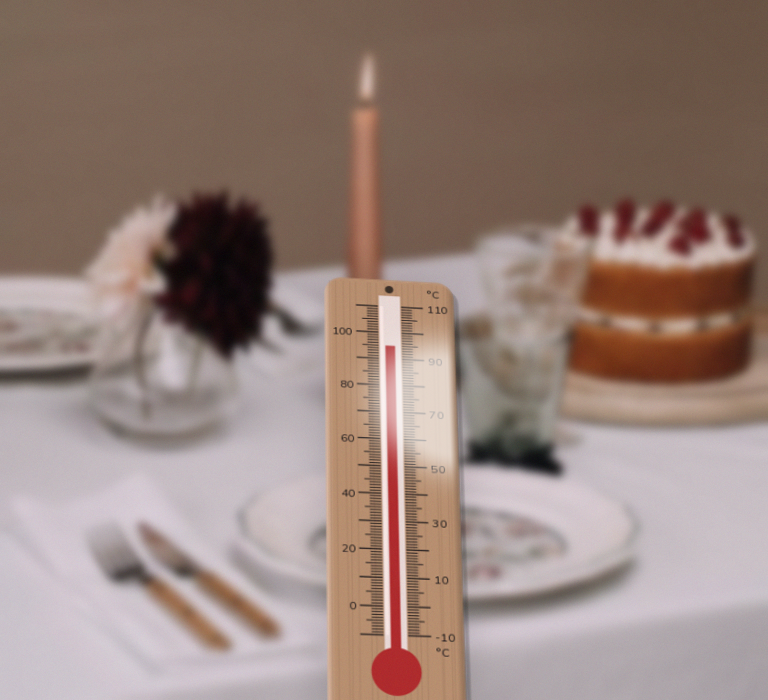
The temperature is value=95 unit=°C
